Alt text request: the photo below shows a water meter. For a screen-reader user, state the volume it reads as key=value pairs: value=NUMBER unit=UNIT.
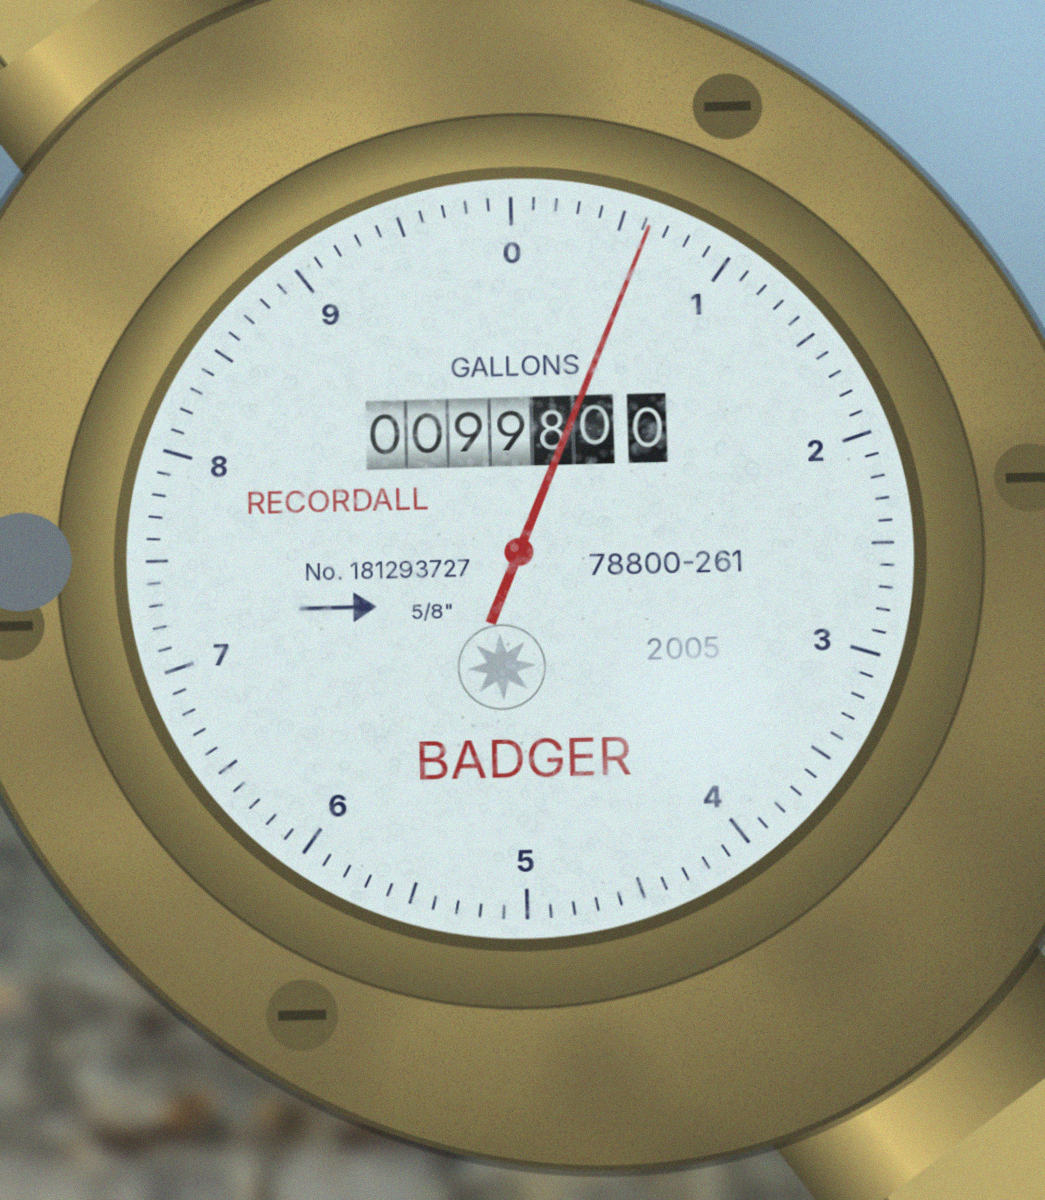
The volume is value=99800.6 unit=gal
